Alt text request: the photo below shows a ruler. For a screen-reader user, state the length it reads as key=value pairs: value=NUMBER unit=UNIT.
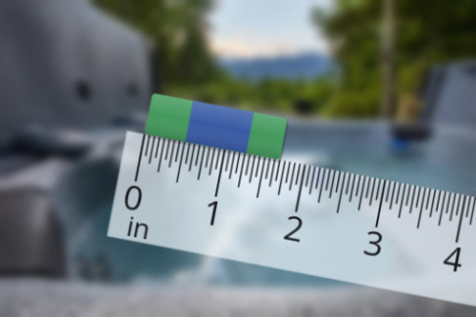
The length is value=1.6875 unit=in
